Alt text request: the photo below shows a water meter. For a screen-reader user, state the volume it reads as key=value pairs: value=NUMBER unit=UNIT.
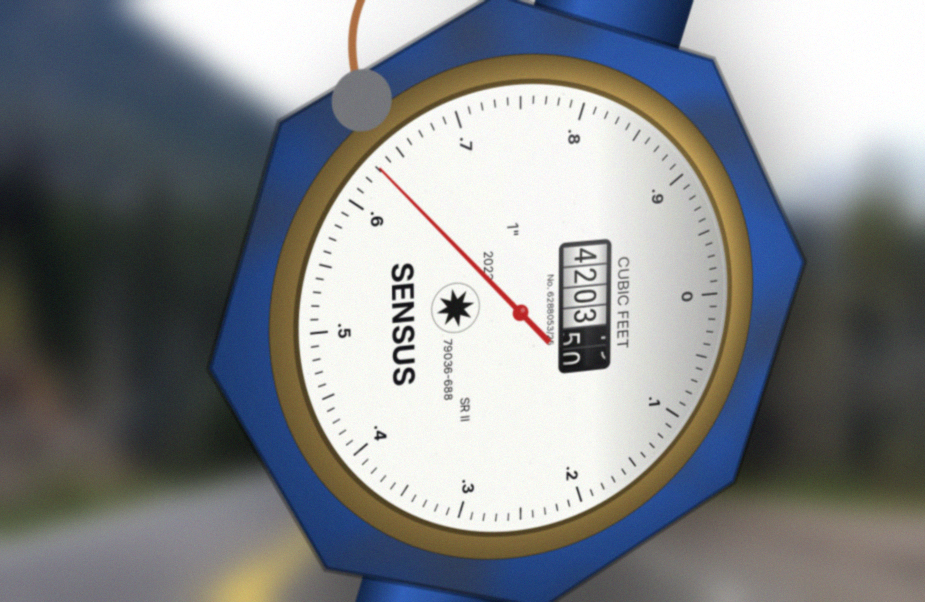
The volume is value=420349.63 unit=ft³
